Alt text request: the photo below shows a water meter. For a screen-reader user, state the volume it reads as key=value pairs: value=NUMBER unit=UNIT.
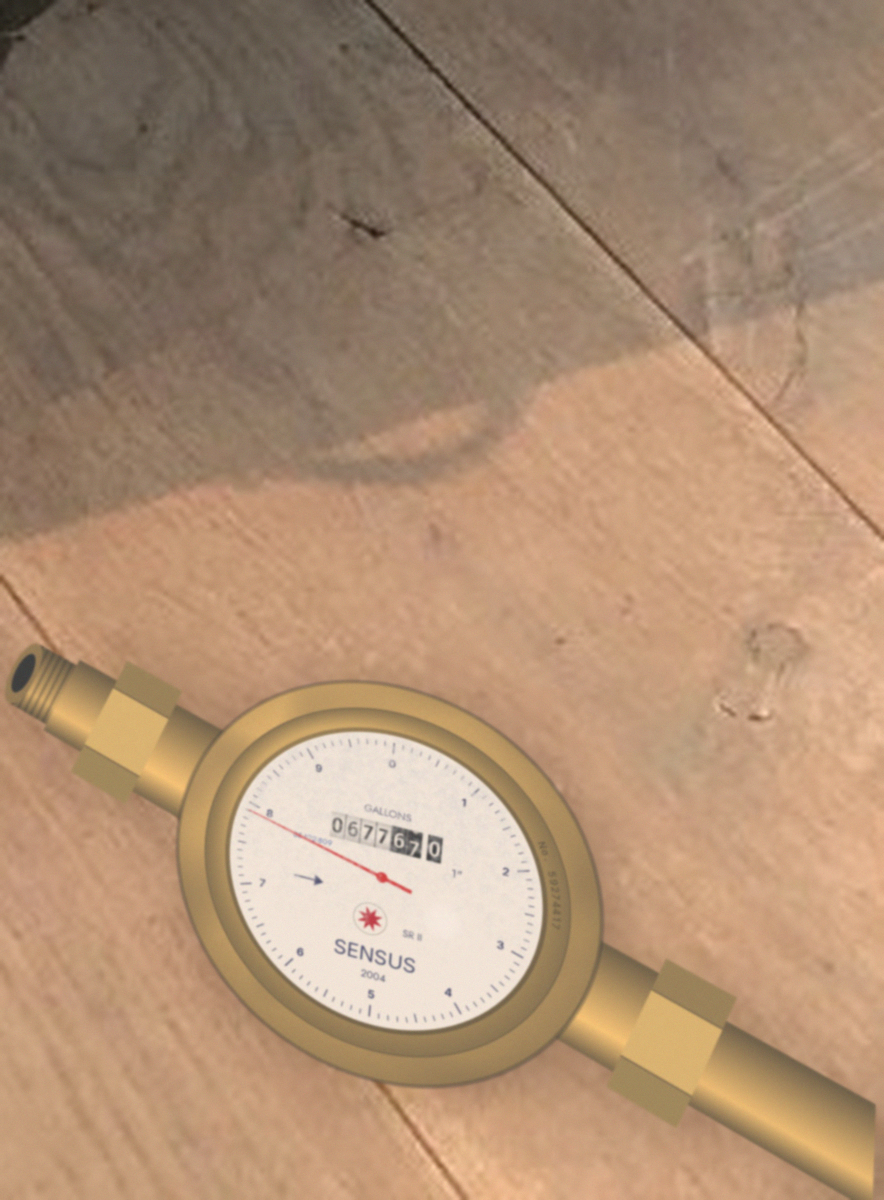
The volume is value=677667.9 unit=gal
